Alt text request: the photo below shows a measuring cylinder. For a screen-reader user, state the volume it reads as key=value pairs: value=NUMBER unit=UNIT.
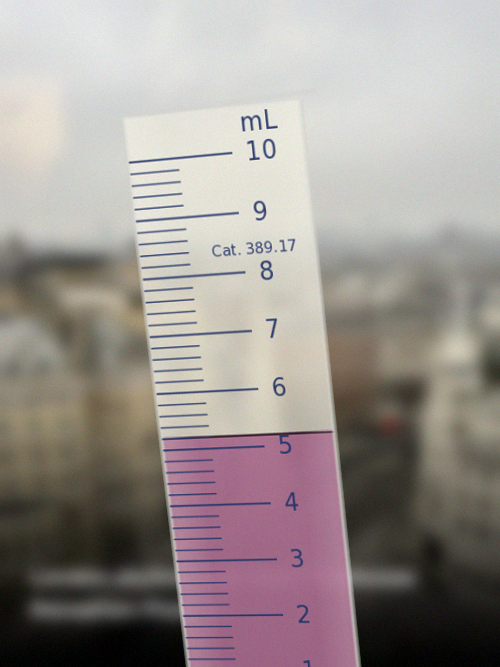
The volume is value=5.2 unit=mL
